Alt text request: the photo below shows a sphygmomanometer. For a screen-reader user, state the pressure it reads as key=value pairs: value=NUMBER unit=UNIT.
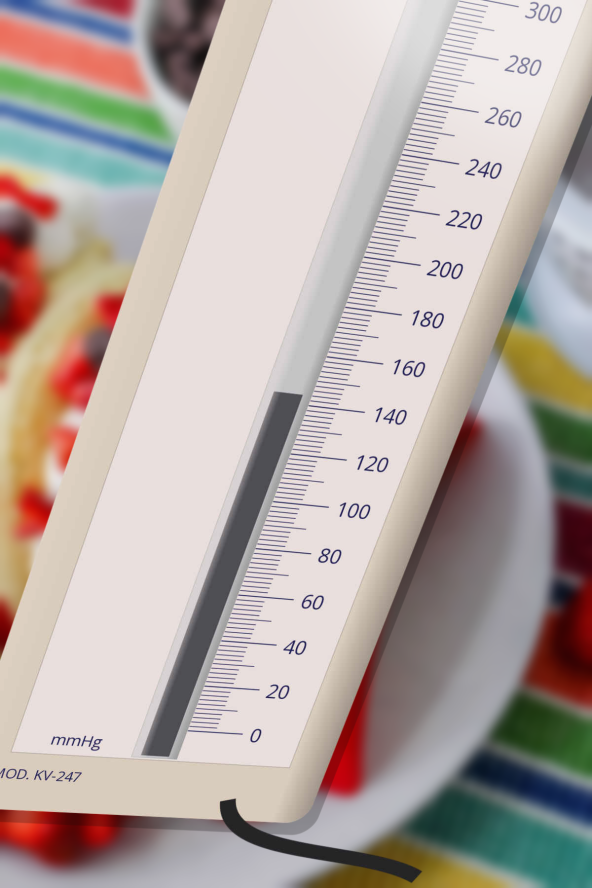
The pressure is value=144 unit=mmHg
